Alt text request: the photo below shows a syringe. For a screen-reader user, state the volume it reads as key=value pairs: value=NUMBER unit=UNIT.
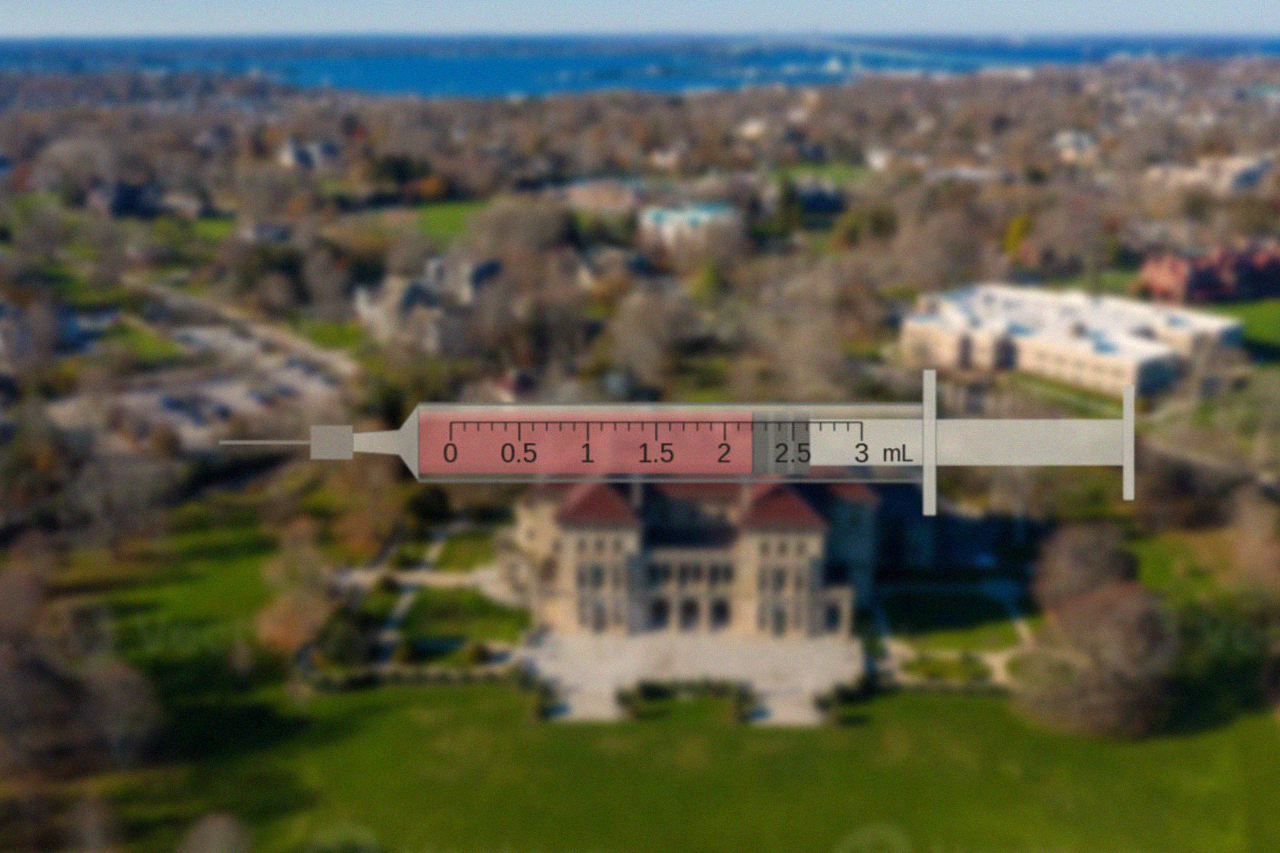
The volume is value=2.2 unit=mL
